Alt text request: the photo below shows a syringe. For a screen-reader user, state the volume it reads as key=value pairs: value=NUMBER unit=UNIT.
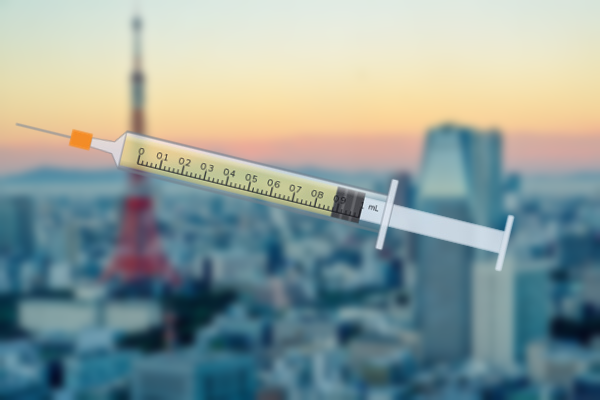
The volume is value=0.88 unit=mL
